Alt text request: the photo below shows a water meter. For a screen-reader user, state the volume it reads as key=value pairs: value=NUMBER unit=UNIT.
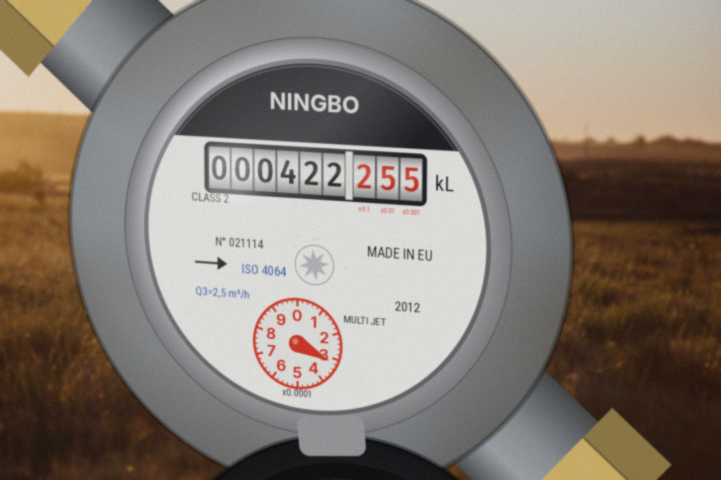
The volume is value=422.2553 unit=kL
